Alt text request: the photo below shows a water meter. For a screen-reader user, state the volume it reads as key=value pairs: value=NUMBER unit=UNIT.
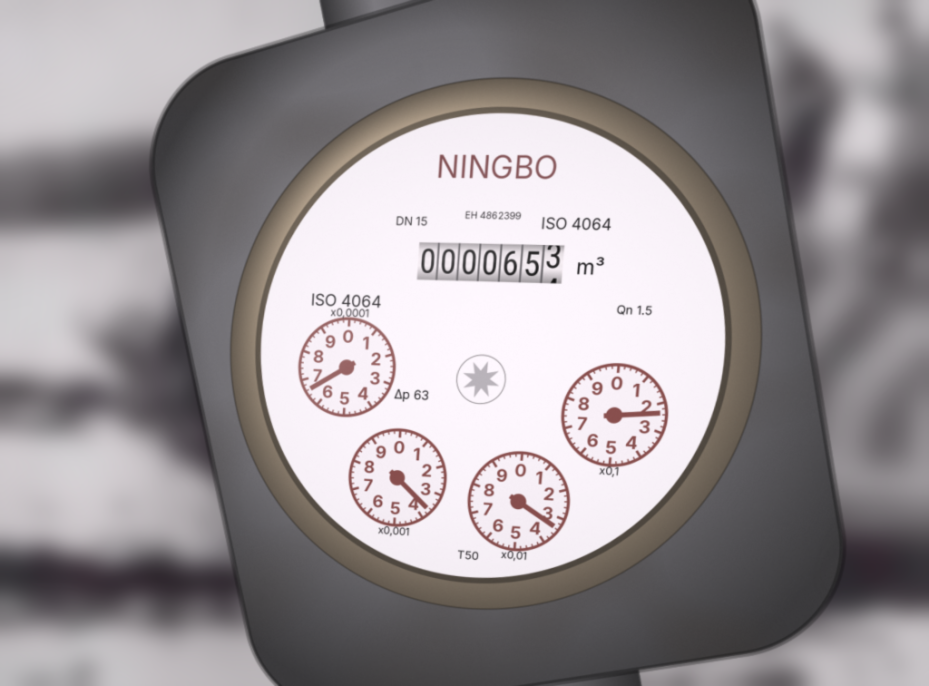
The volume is value=653.2336 unit=m³
